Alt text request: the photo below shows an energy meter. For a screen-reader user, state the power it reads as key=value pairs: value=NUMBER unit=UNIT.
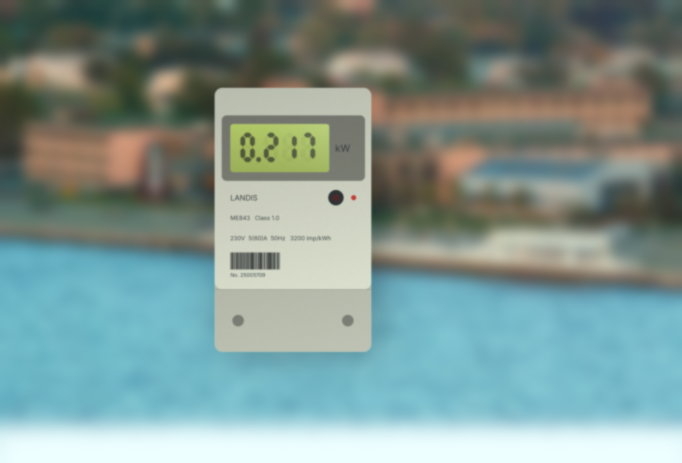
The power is value=0.217 unit=kW
